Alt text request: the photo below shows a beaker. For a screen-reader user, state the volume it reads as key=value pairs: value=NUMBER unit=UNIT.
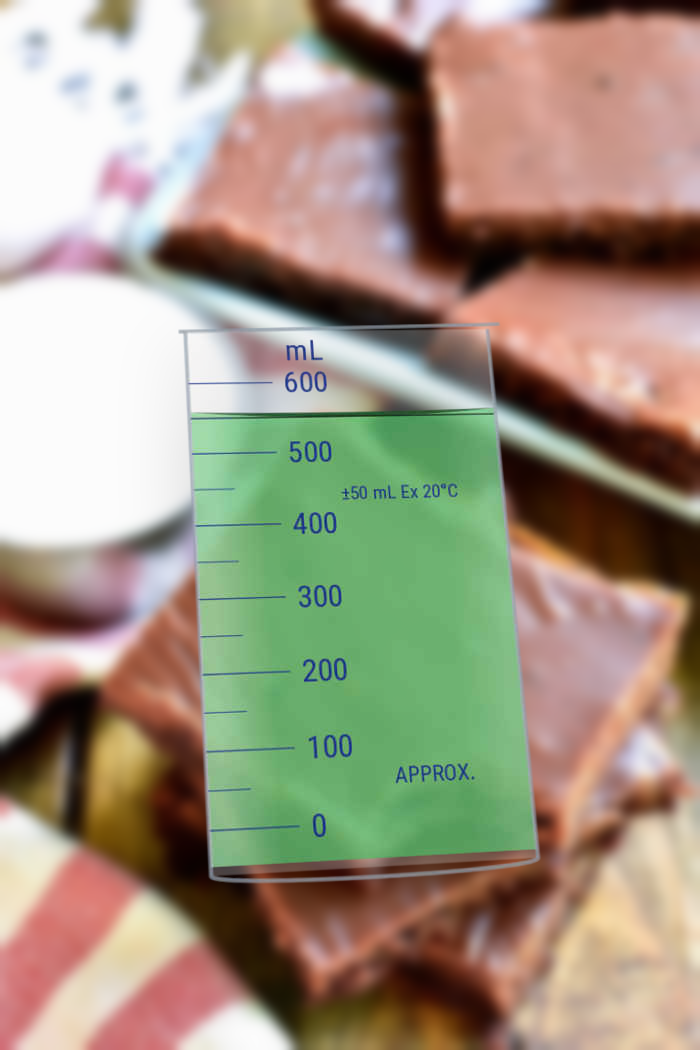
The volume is value=550 unit=mL
